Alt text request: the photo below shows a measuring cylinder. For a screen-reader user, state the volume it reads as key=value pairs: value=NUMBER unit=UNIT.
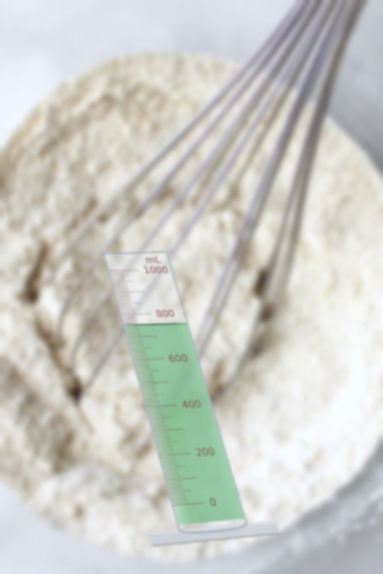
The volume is value=750 unit=mL
